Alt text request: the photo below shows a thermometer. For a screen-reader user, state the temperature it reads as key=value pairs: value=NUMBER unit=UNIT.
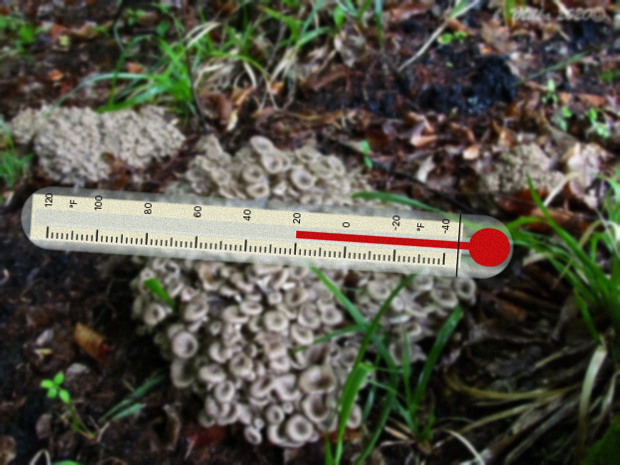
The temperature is value=20 unit=°F
